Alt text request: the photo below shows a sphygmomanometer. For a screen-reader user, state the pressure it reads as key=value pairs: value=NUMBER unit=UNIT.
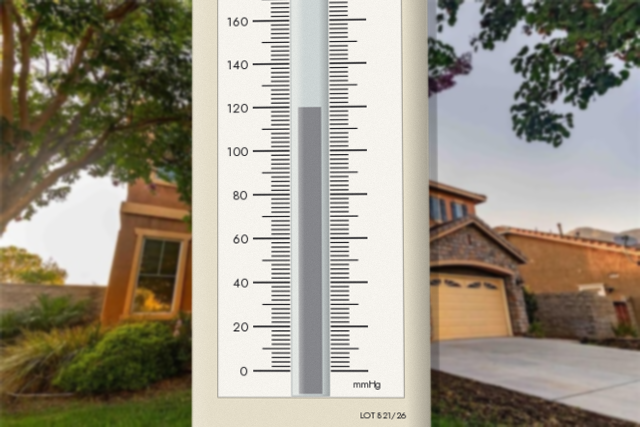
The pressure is value=120 unit=mmHg
